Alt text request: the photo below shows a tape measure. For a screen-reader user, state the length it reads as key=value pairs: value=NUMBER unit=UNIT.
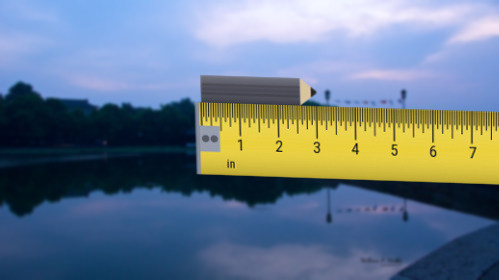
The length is value=3 unit=in
